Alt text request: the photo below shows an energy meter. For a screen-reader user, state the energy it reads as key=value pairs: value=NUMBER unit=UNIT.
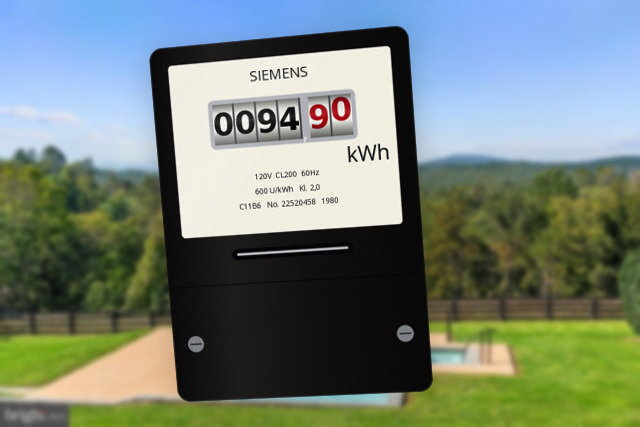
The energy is value=94.90 unit=kWh
